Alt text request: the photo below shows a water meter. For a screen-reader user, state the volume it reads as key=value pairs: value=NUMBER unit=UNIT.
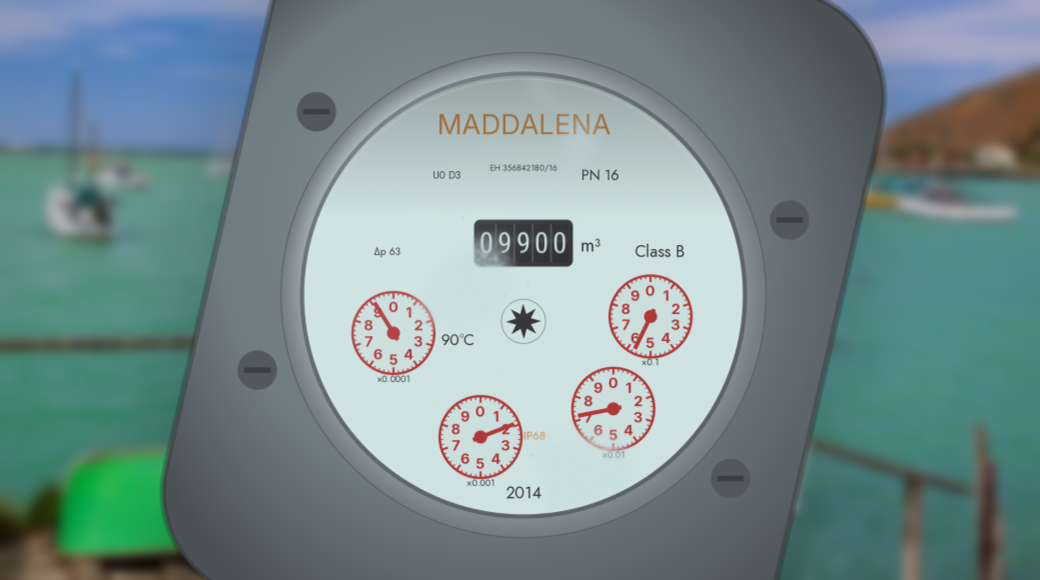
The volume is value=9900.5719 unit=m³
